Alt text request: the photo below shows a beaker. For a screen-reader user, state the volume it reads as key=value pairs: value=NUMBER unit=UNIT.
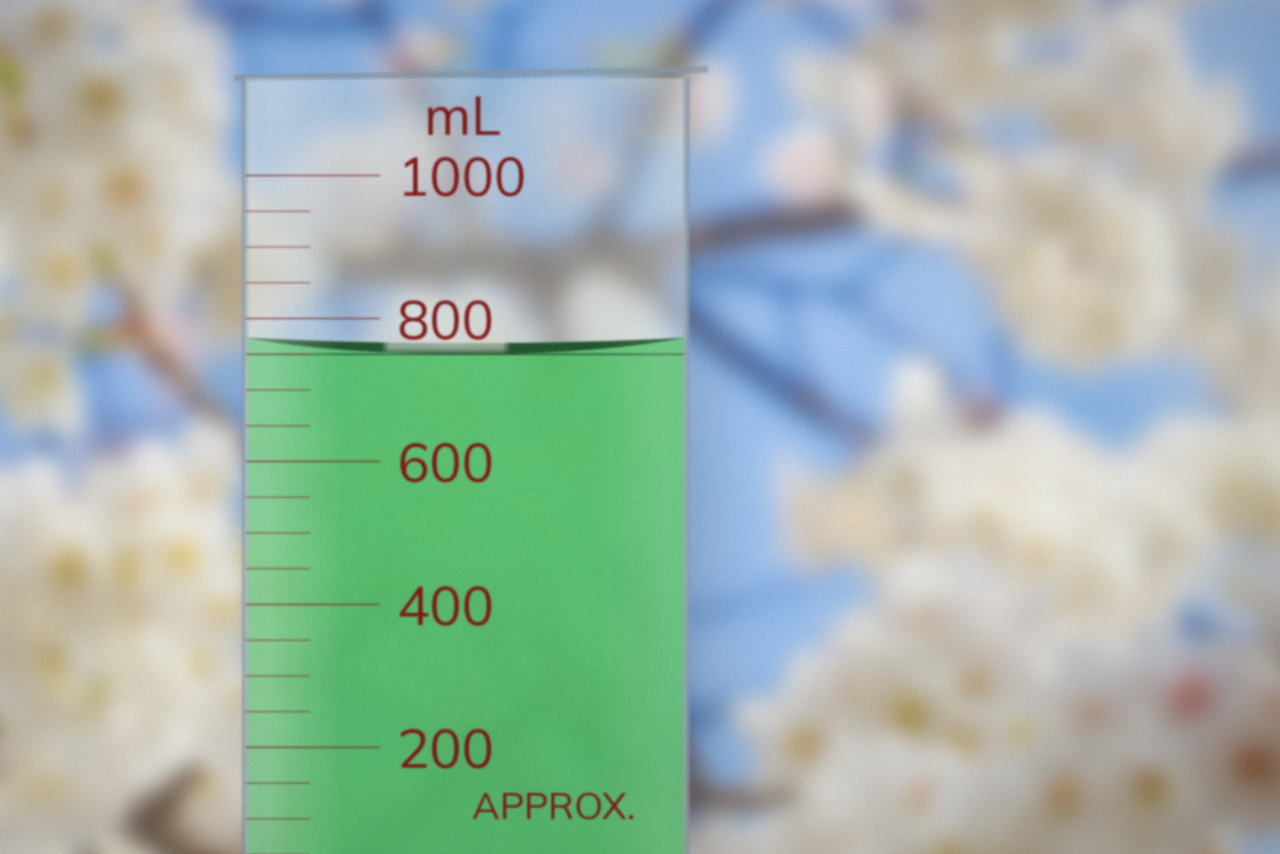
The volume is value=750 unit=mL
